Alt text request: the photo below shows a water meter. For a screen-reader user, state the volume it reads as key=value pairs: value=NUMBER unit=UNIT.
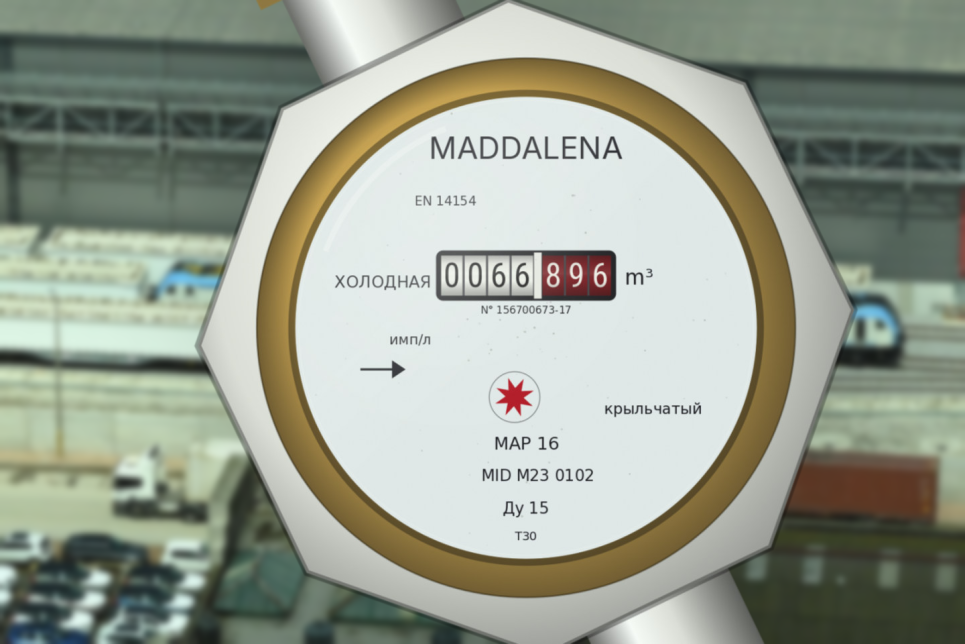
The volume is value=66.896 unit=m³
